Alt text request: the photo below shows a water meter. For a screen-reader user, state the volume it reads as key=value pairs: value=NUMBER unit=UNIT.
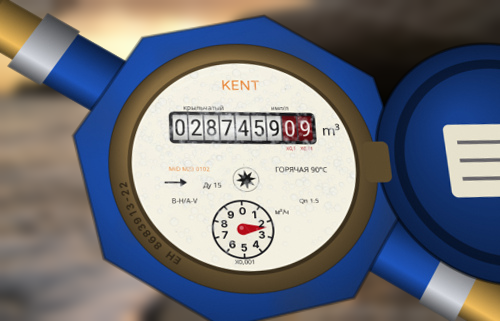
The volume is value=287459.092 unit=m³
